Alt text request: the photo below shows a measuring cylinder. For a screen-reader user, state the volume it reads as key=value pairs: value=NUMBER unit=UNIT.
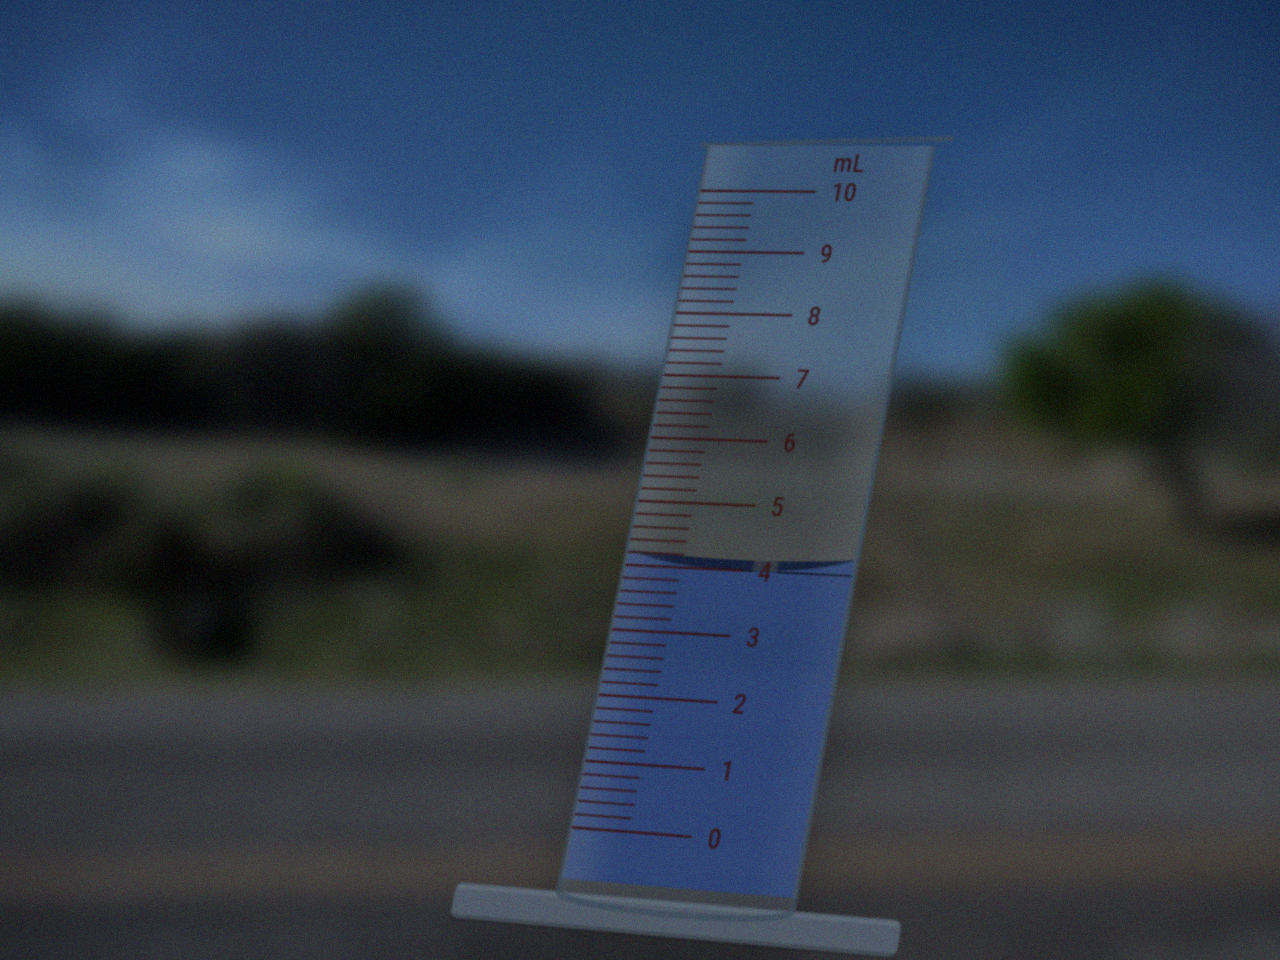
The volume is value=4 unit=mL
